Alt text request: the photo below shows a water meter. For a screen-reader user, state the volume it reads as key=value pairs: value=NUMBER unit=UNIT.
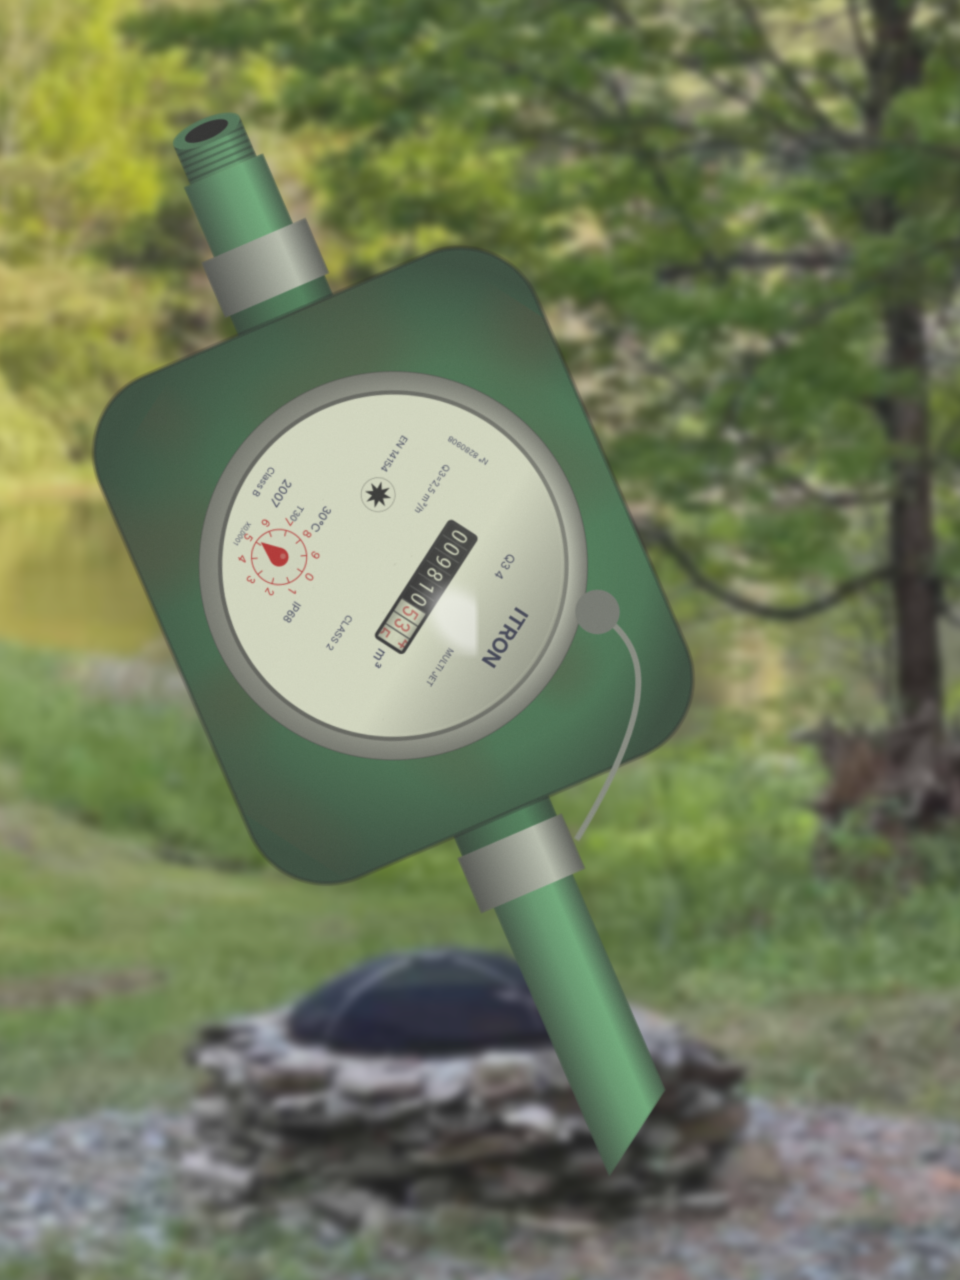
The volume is value=9810.5345 unit=m³
